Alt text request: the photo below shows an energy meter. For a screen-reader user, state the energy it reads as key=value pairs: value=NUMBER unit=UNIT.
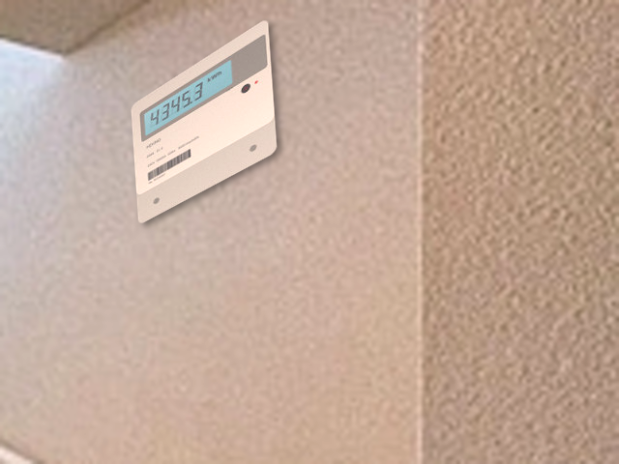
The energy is value=4345.3 unit=kWh
